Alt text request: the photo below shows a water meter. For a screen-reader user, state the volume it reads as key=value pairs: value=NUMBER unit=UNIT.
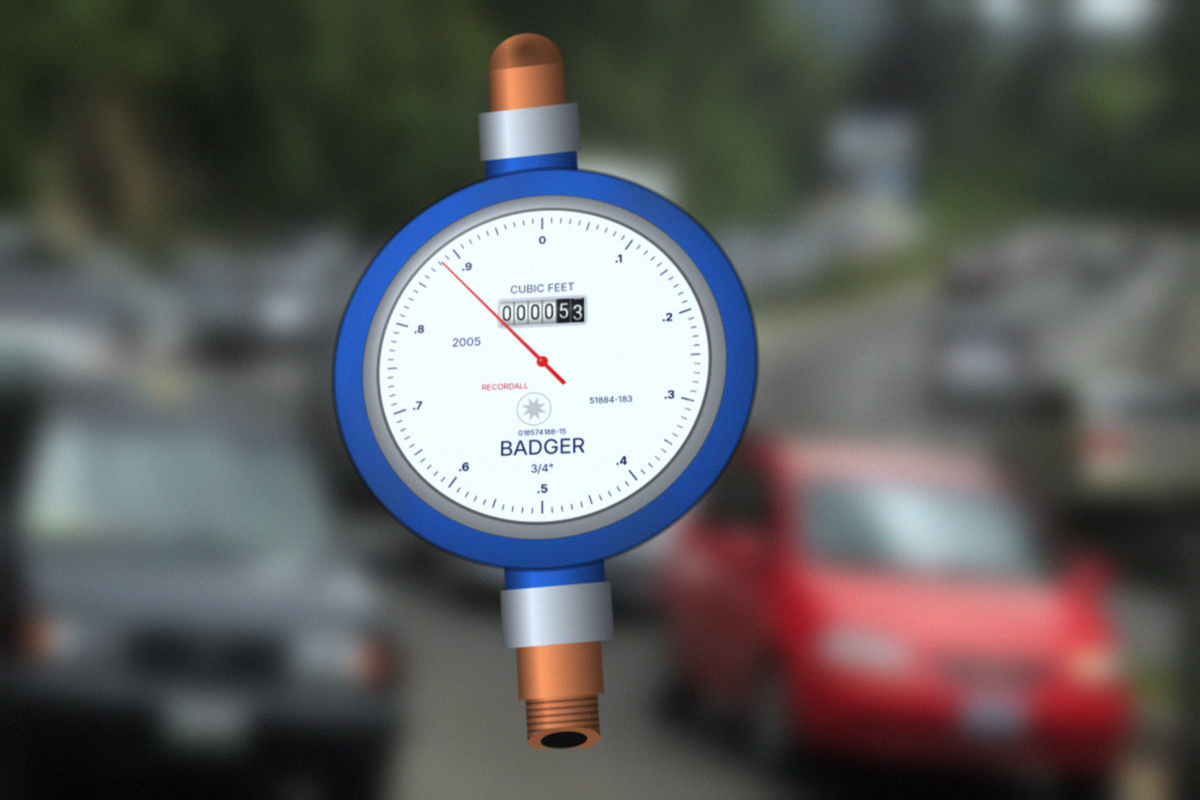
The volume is value=52.88 unit=ft³
